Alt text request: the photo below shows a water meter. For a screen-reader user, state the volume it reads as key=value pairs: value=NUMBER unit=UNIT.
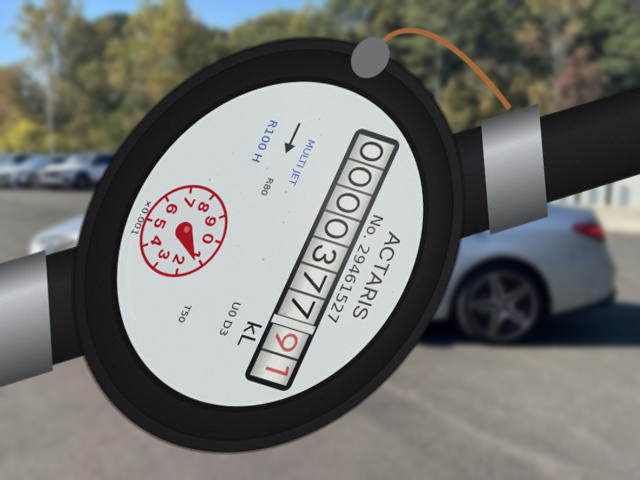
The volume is value=377.911 unit=kL
